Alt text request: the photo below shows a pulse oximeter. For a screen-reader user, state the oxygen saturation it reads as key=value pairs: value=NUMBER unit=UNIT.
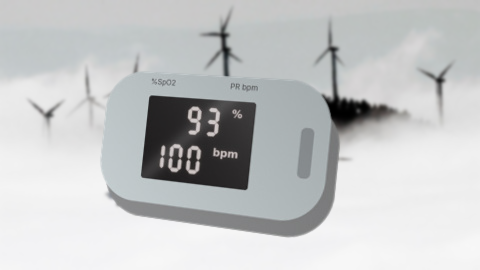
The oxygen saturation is value=93 unit=%
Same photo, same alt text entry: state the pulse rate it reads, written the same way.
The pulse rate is value=100 unit=bpm
